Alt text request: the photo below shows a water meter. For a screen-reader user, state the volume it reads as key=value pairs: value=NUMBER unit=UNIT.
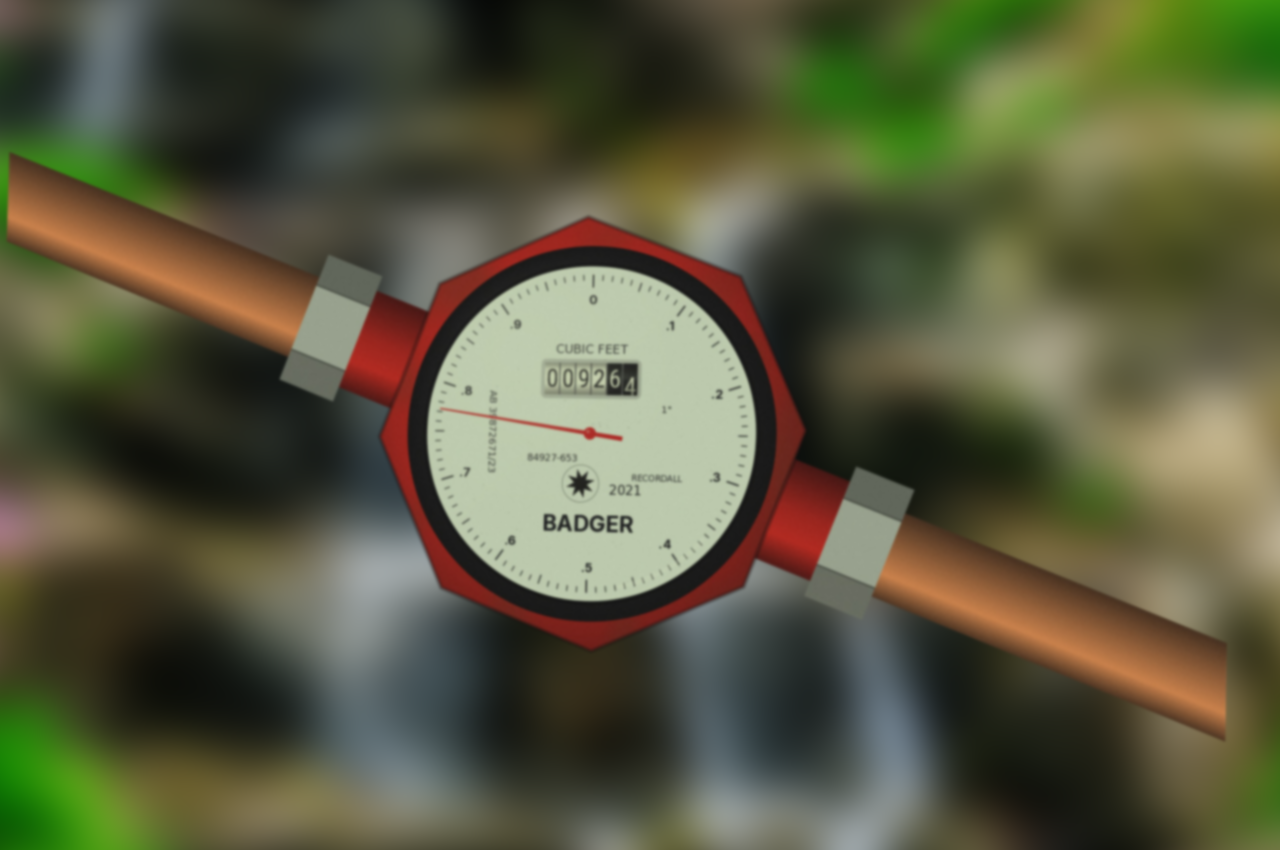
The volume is value=9263.77 unit=ft³
